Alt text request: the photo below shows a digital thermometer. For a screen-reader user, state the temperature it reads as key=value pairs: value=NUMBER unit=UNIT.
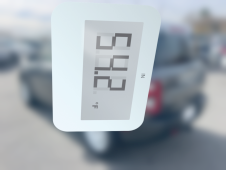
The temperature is value=54.2 unit=°F
